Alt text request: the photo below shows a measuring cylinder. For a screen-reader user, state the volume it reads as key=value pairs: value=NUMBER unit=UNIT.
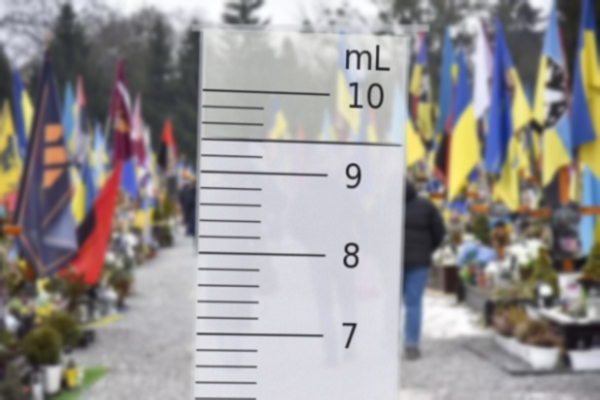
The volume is value=9.4 unit=mL
